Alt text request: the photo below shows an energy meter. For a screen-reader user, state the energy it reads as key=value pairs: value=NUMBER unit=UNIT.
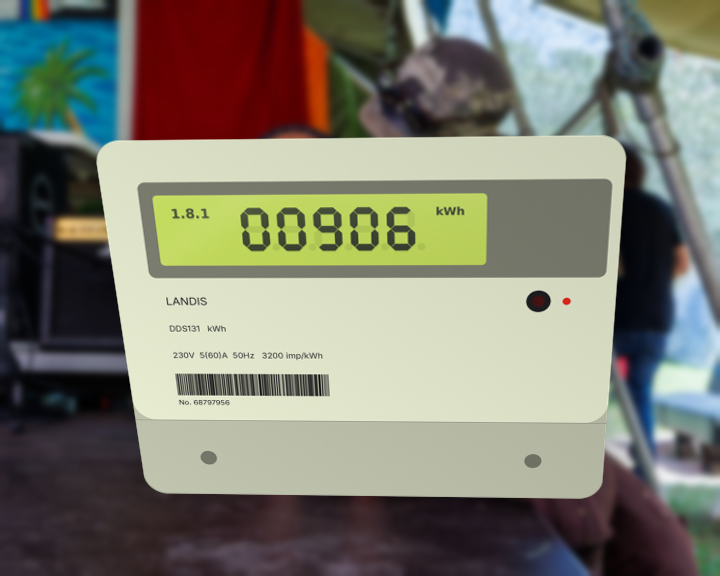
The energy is value=906 unit=kWh
